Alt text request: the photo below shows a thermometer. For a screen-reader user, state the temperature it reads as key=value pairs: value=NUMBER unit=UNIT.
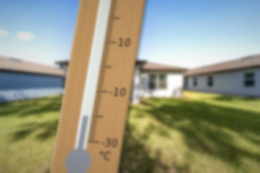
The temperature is value=-20 unit=°C
